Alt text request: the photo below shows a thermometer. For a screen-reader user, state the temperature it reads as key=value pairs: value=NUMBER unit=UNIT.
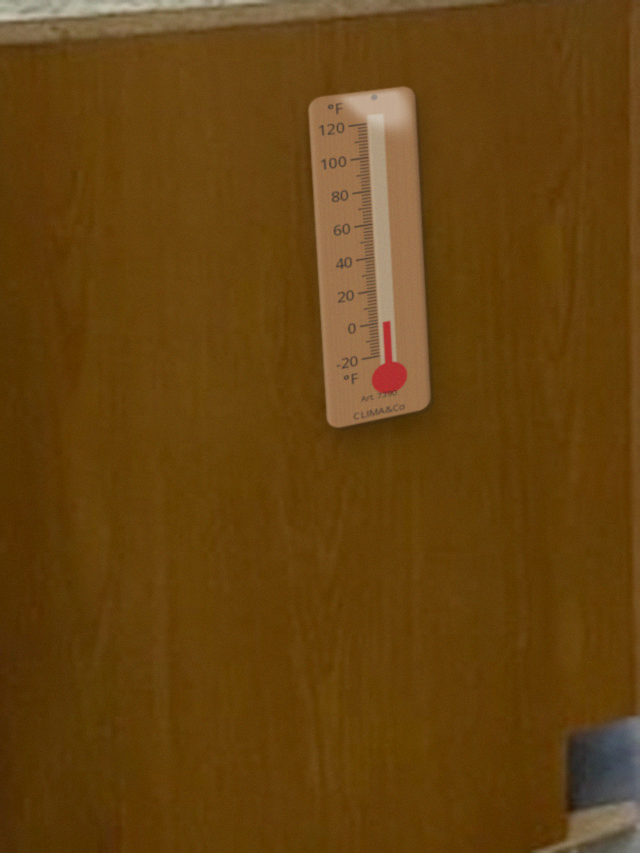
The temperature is value=0 unit=°F
